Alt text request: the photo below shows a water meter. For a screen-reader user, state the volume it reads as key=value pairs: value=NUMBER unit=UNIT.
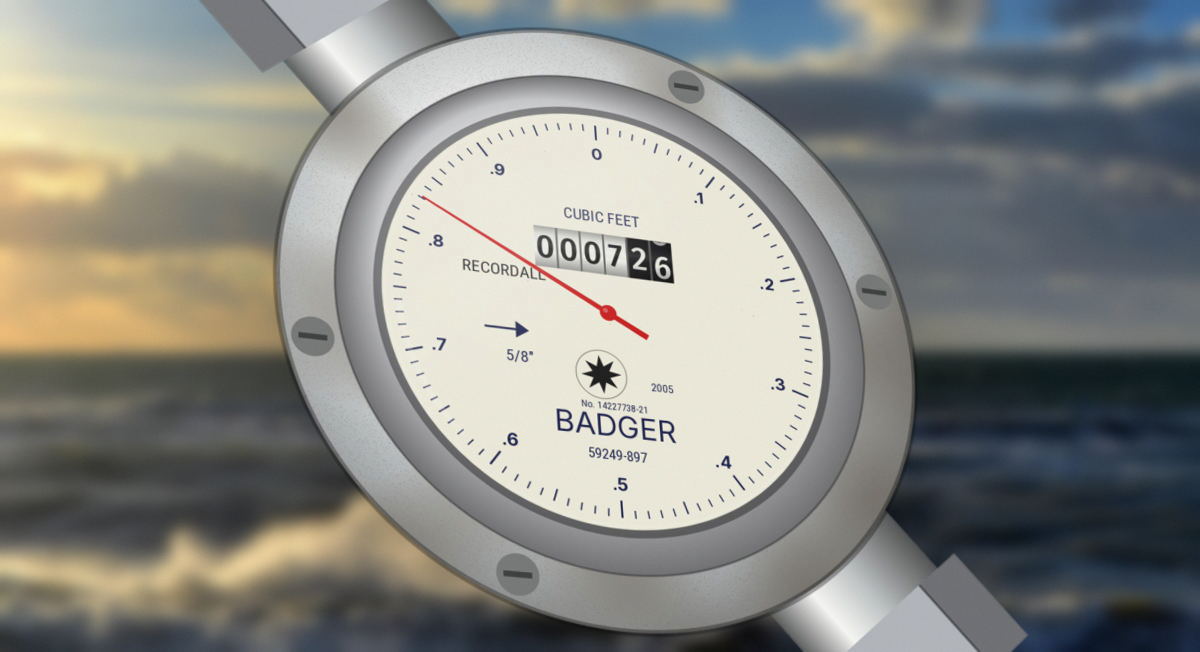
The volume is value=725.83 unit=ft³
